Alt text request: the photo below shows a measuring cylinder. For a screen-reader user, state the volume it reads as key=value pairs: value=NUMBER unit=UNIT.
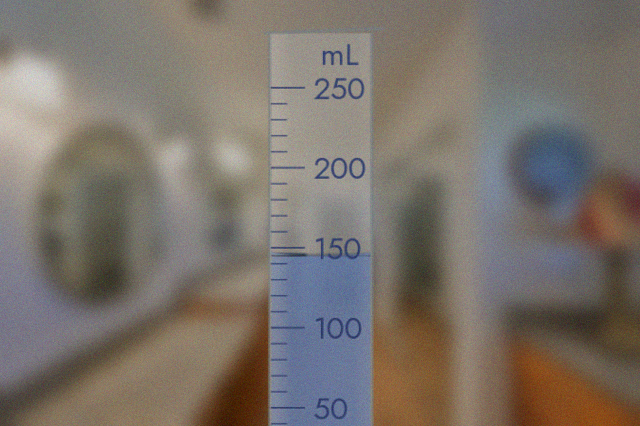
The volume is value=145 unit=mL
